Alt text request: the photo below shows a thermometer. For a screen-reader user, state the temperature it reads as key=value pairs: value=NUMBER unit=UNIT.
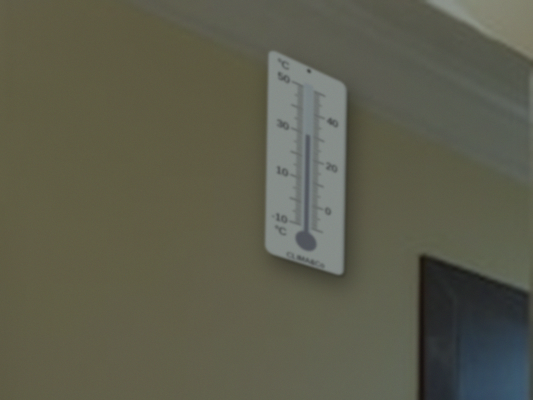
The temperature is value=30 unit=°C
